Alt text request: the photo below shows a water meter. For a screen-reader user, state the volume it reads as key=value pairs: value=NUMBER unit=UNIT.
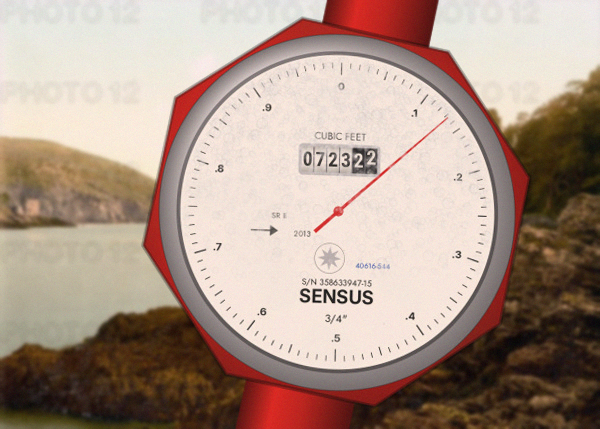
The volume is value=72322.13 unit=ft³
